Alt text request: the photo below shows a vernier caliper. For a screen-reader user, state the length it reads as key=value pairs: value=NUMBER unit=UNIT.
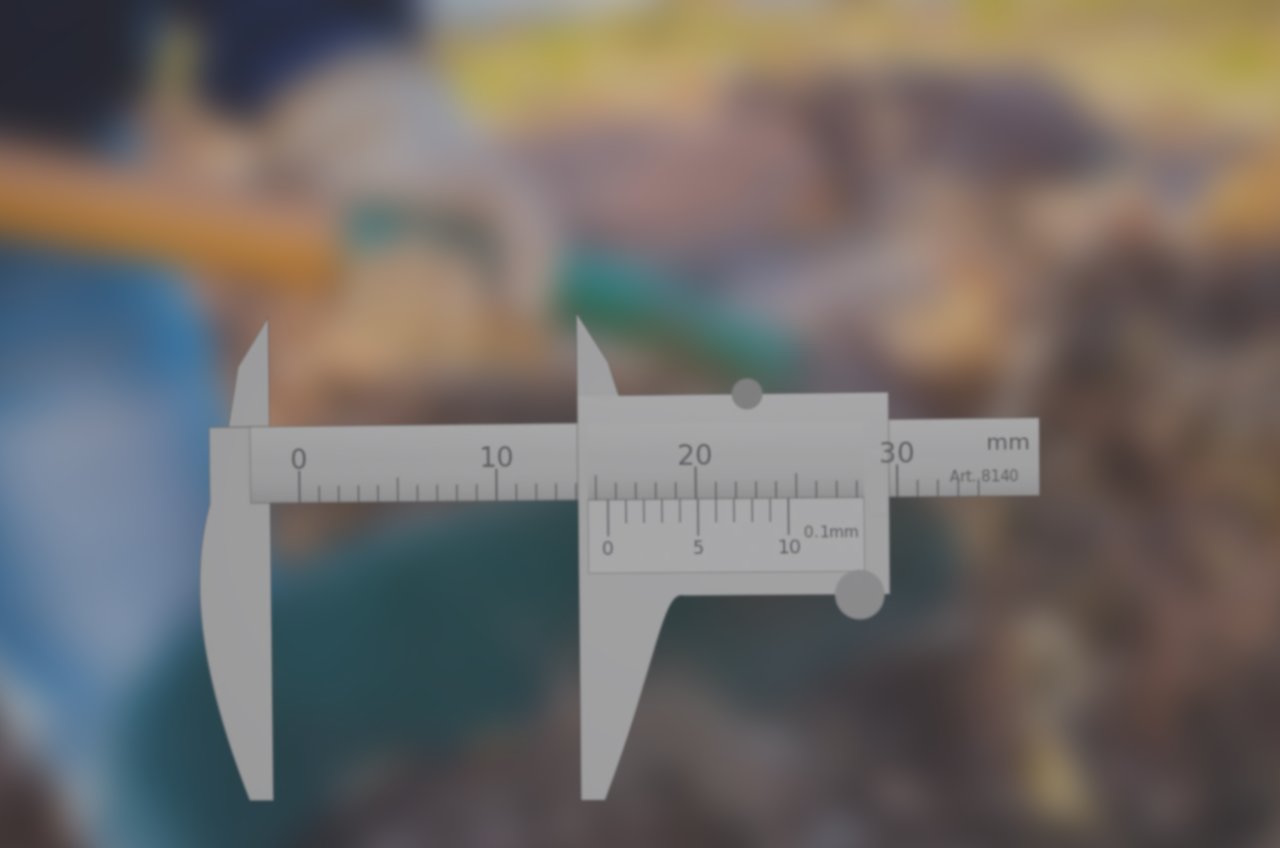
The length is value=15.6 unit=mm
